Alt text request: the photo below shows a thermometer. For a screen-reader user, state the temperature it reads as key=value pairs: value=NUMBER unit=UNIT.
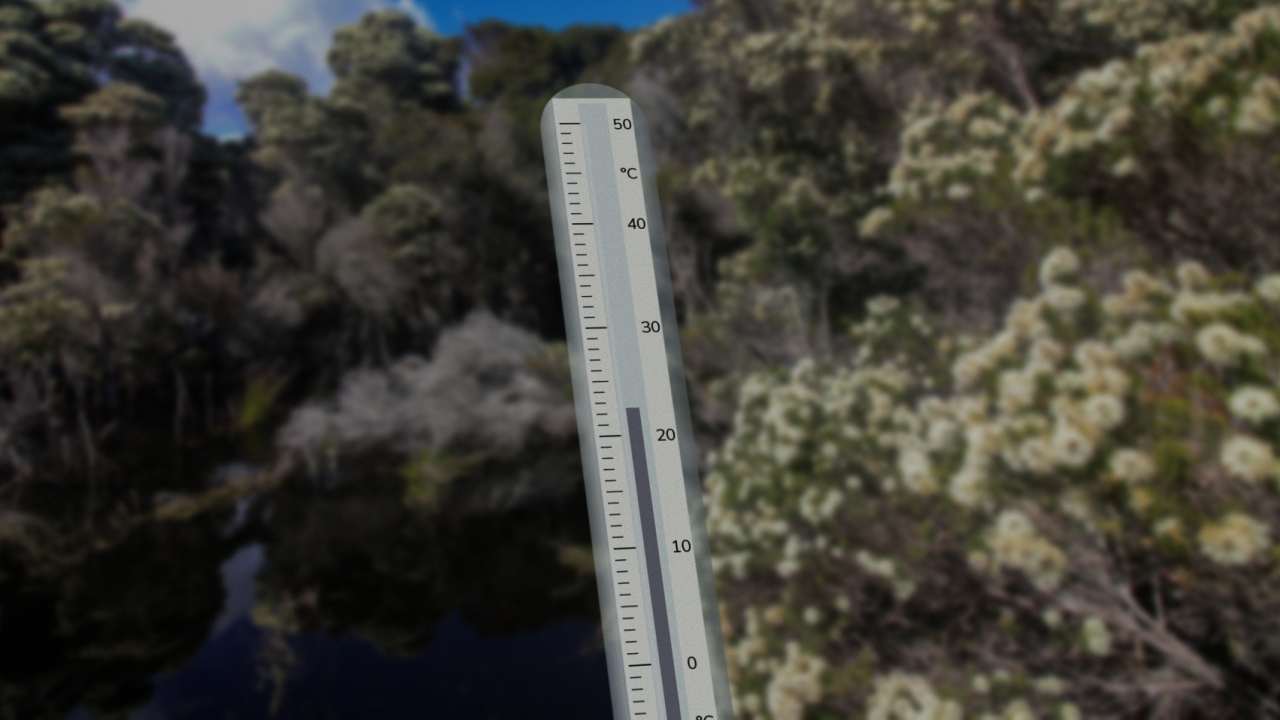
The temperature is value=22.5 unit=°C
